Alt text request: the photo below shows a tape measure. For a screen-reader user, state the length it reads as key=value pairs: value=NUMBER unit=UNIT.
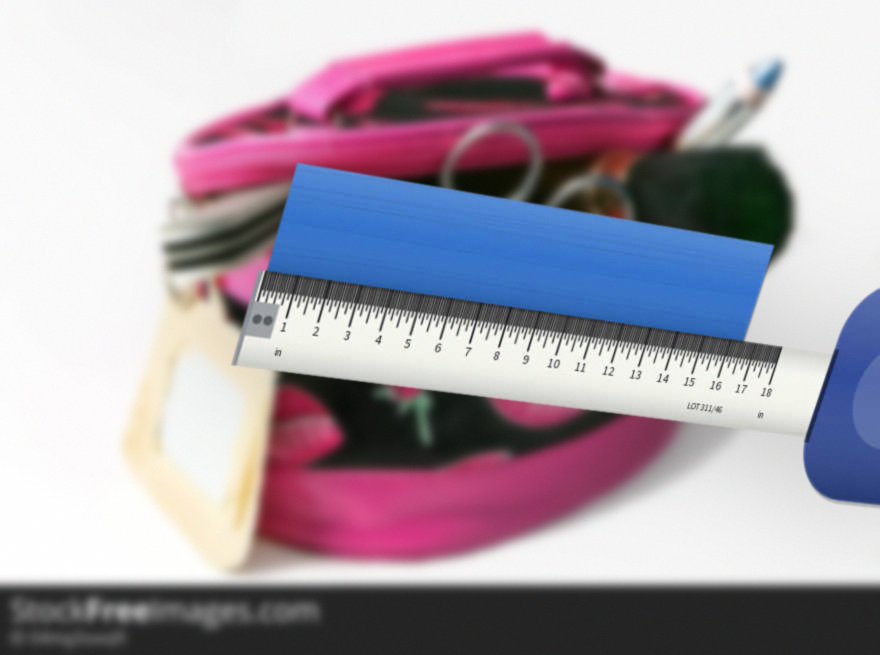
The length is value=16.5 unit=in
